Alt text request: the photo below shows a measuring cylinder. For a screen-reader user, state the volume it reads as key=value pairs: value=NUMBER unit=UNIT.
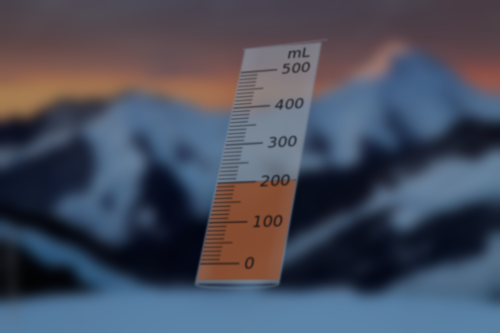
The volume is value=200 unit=mL
